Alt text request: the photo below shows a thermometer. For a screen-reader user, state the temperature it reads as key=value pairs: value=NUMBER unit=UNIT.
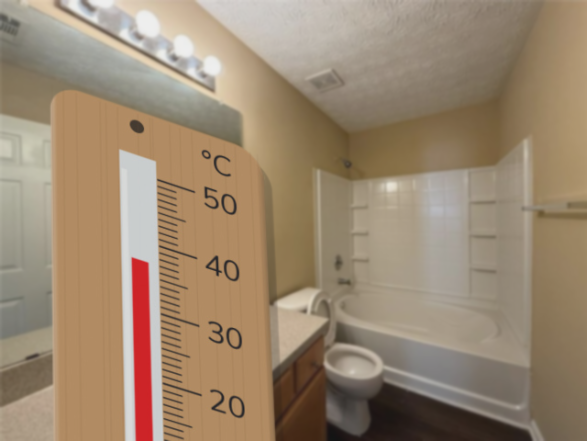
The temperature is value=37 unit=°C
